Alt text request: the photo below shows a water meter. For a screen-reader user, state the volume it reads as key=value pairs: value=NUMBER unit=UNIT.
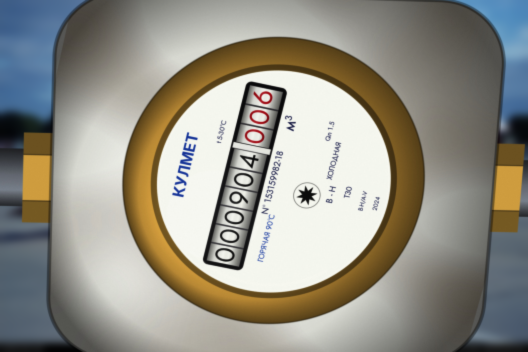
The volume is value=904.006 unit=m³
